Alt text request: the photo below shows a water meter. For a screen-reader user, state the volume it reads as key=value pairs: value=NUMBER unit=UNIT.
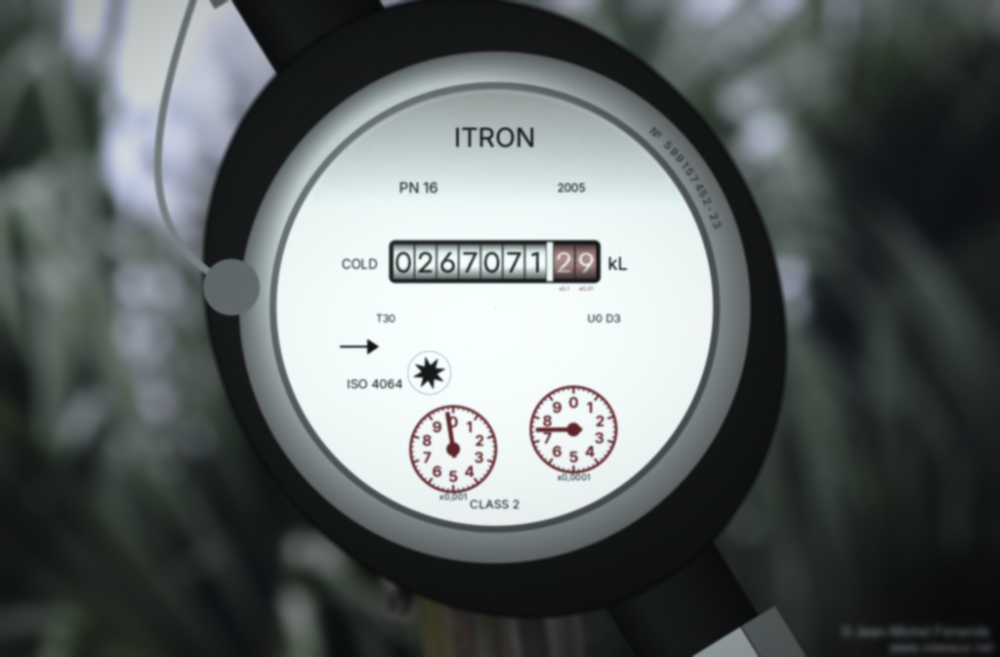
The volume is value=267071.2897 unit=kL
